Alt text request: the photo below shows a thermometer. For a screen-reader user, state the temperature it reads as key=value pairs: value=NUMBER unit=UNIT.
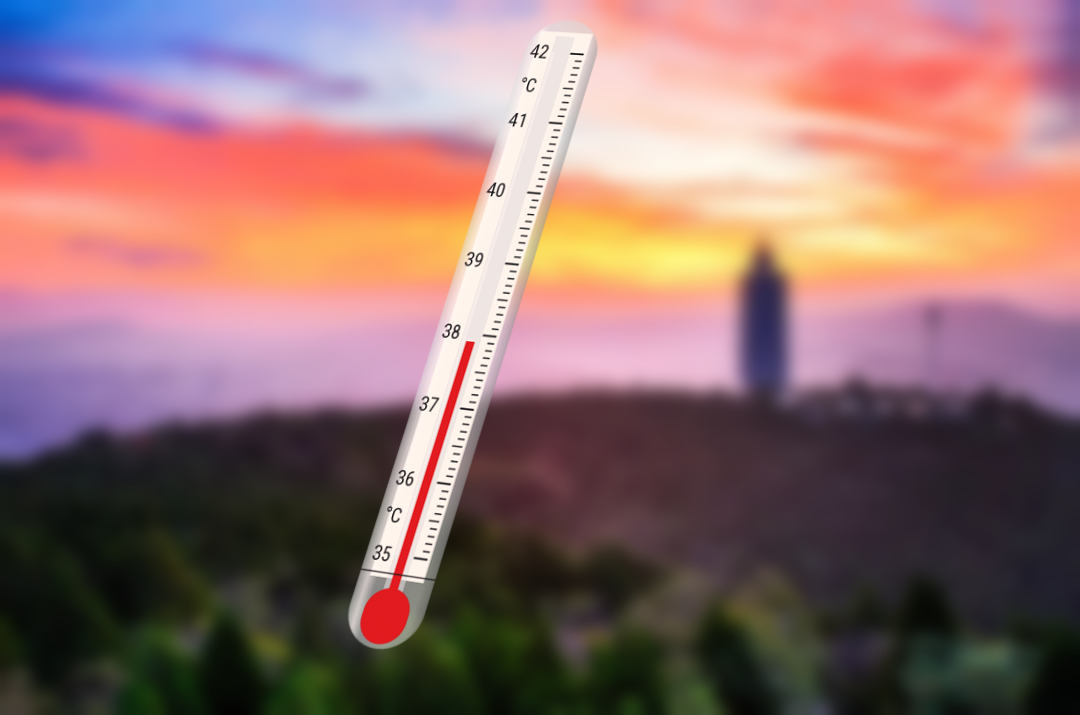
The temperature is value=37.9 unit=°C
